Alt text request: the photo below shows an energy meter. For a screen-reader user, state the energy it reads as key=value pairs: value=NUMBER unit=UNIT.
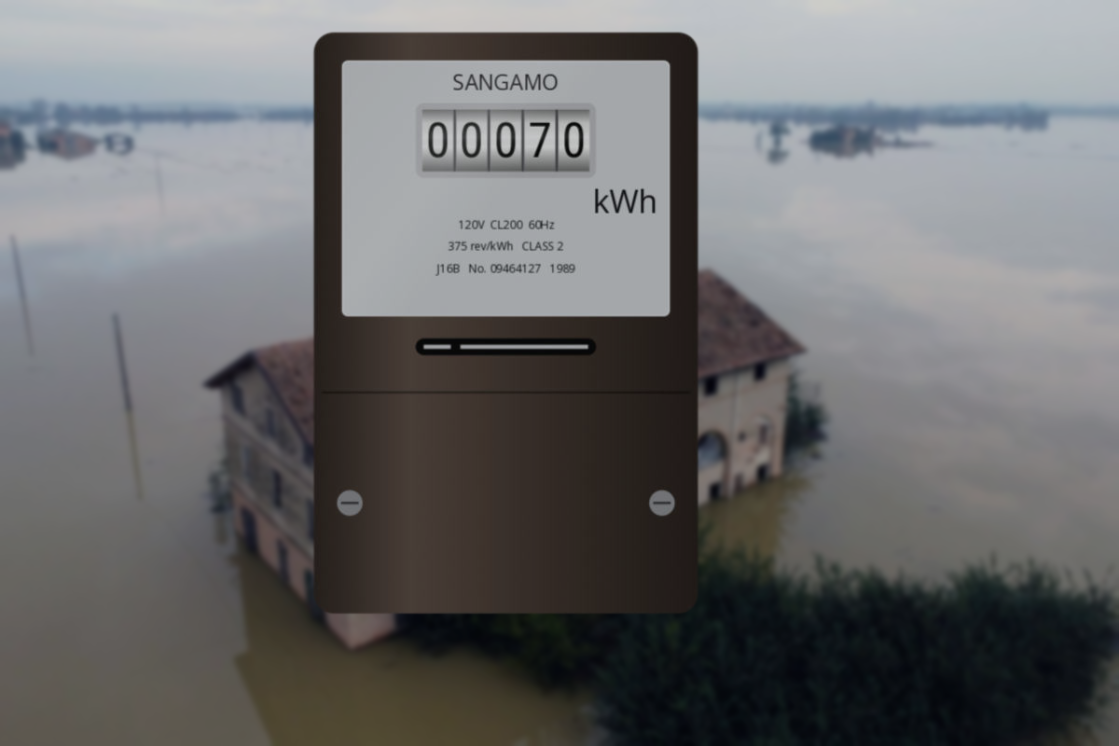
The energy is value=70 unit=kWh
